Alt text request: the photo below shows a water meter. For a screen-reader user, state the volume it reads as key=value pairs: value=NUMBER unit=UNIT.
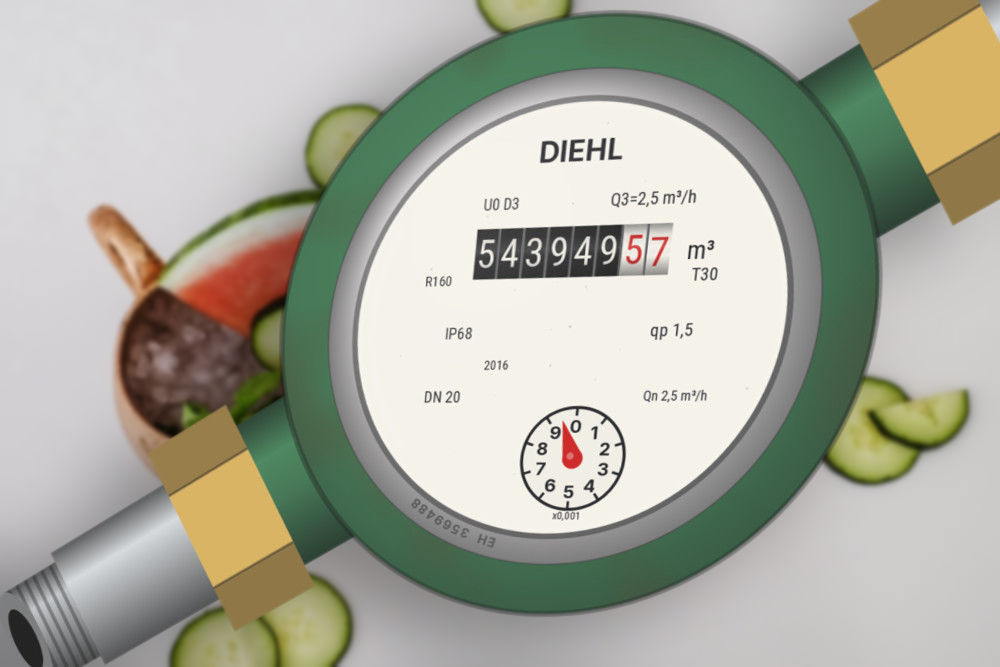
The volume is value=543949.569 unit=m³
